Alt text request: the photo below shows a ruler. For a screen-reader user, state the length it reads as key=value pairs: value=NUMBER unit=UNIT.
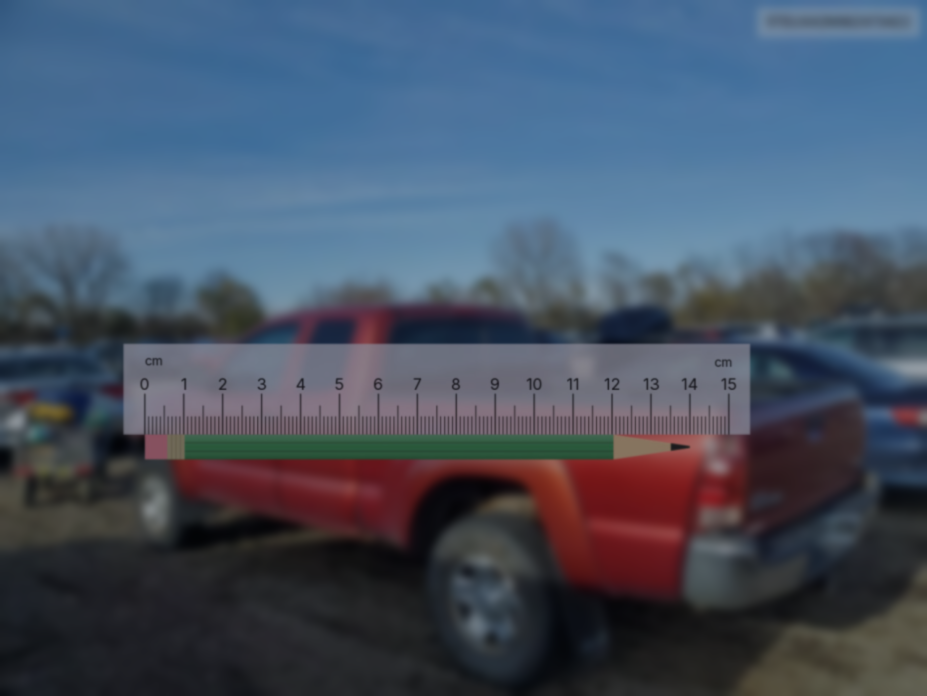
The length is value=14 unit=cm
